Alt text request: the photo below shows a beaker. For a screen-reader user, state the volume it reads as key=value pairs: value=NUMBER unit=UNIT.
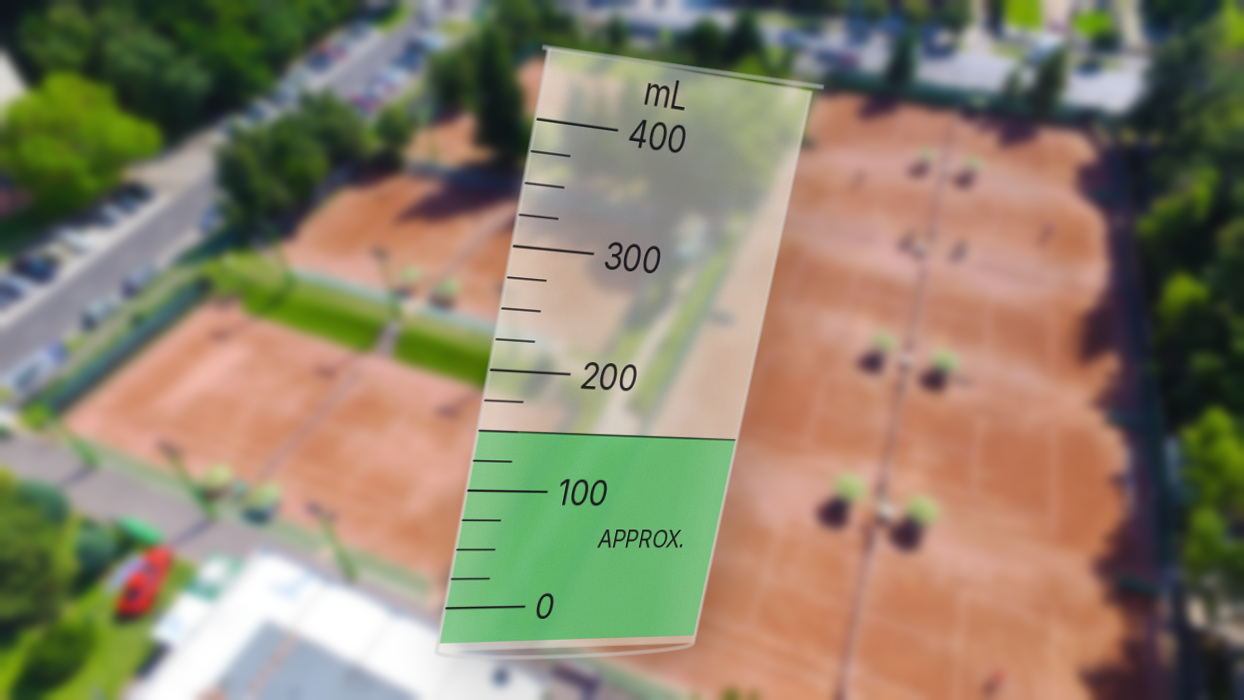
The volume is value=150 unit=mL
